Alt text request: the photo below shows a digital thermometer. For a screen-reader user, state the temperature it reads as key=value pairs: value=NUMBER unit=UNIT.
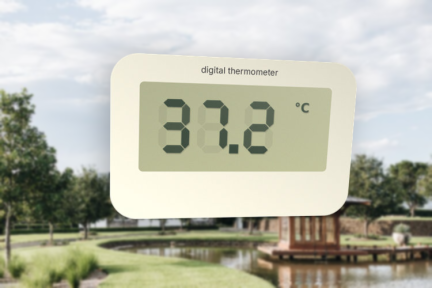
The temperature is value=37.2 unit=°C
